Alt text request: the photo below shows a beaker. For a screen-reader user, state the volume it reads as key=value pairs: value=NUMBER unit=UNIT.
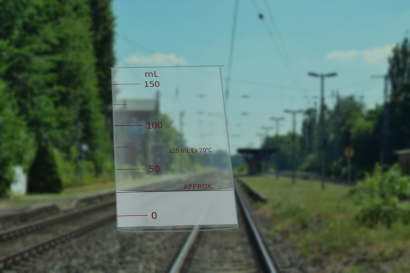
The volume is value=25 unit=mL
